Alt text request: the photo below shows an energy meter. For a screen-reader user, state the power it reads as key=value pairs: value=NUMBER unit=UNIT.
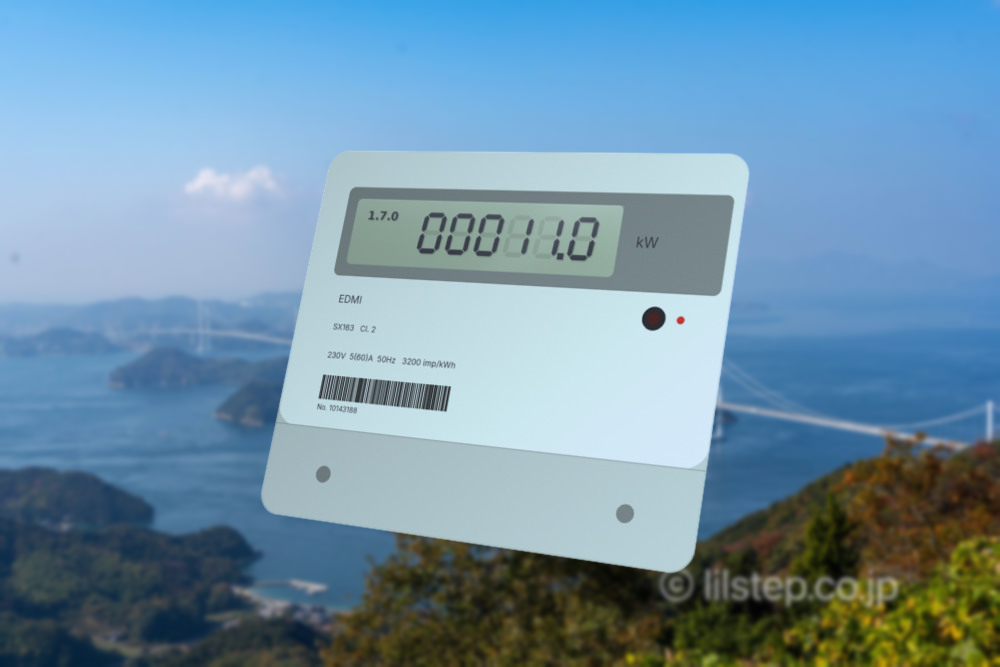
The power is value=11.0 unit=kW
